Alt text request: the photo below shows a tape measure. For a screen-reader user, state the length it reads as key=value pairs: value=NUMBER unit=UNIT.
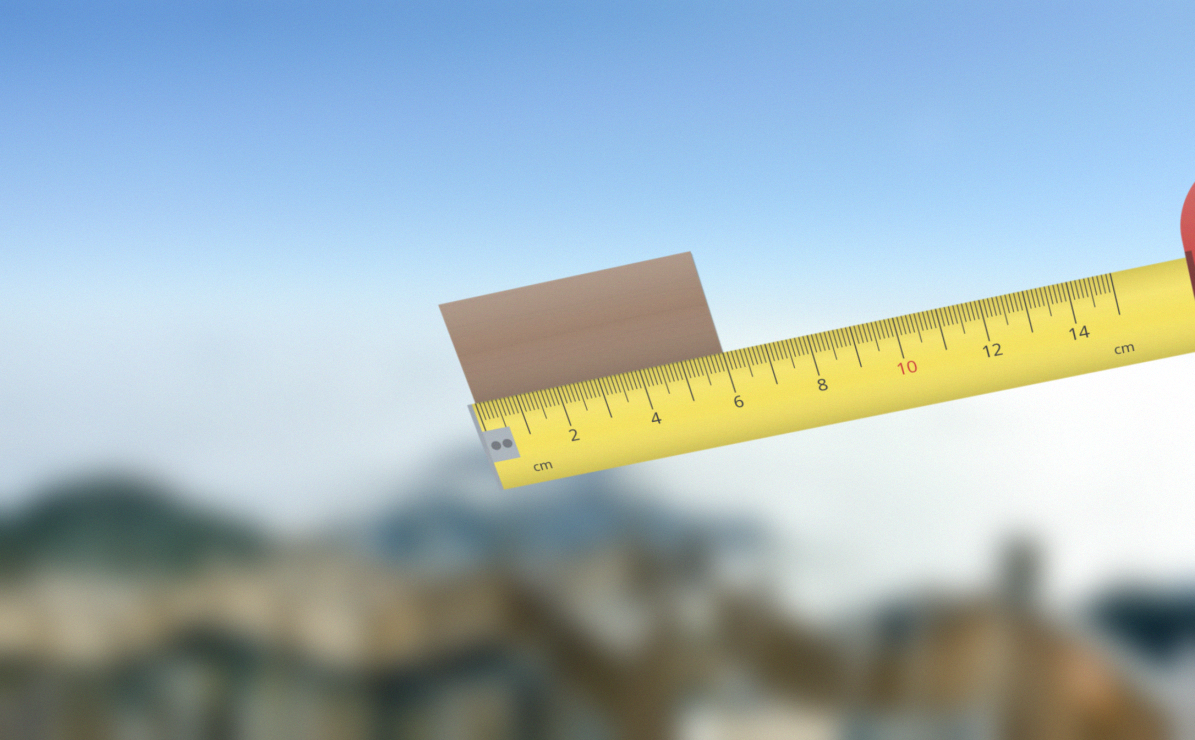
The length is value=6 unit=cm
